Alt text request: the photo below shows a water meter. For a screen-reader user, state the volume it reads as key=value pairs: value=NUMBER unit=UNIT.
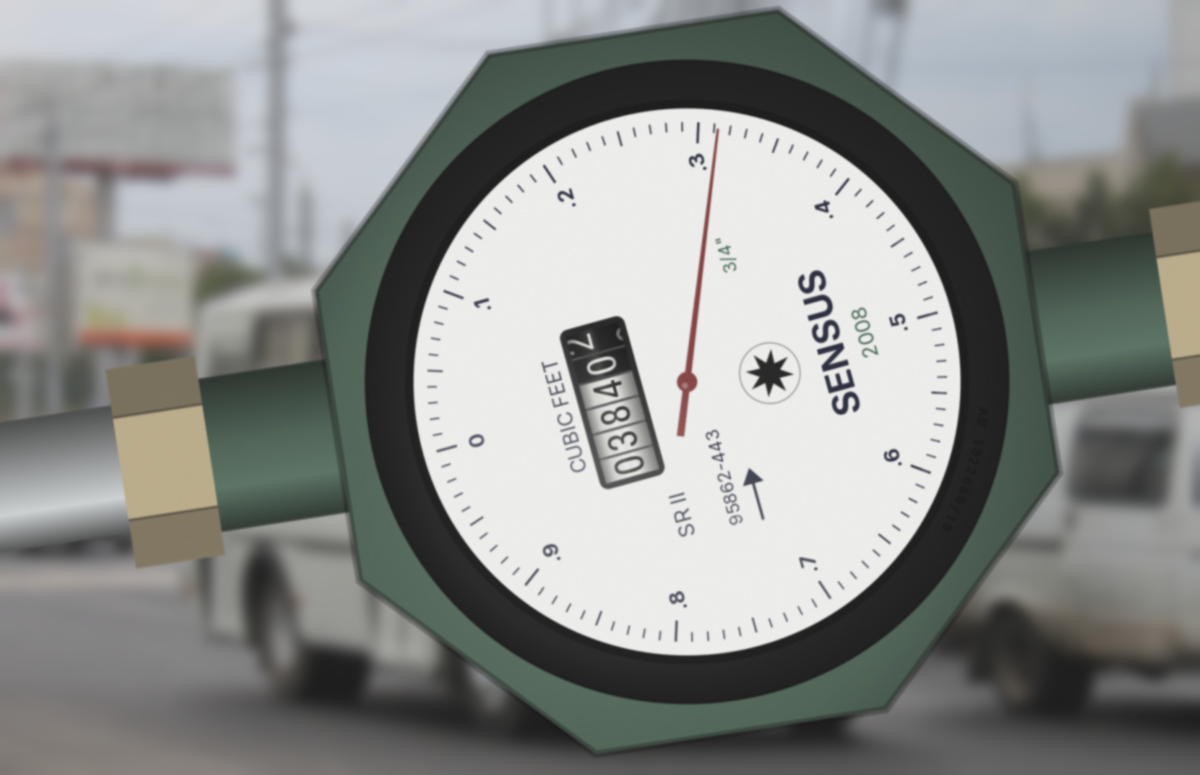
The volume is value=38402.31 unit=ft³
